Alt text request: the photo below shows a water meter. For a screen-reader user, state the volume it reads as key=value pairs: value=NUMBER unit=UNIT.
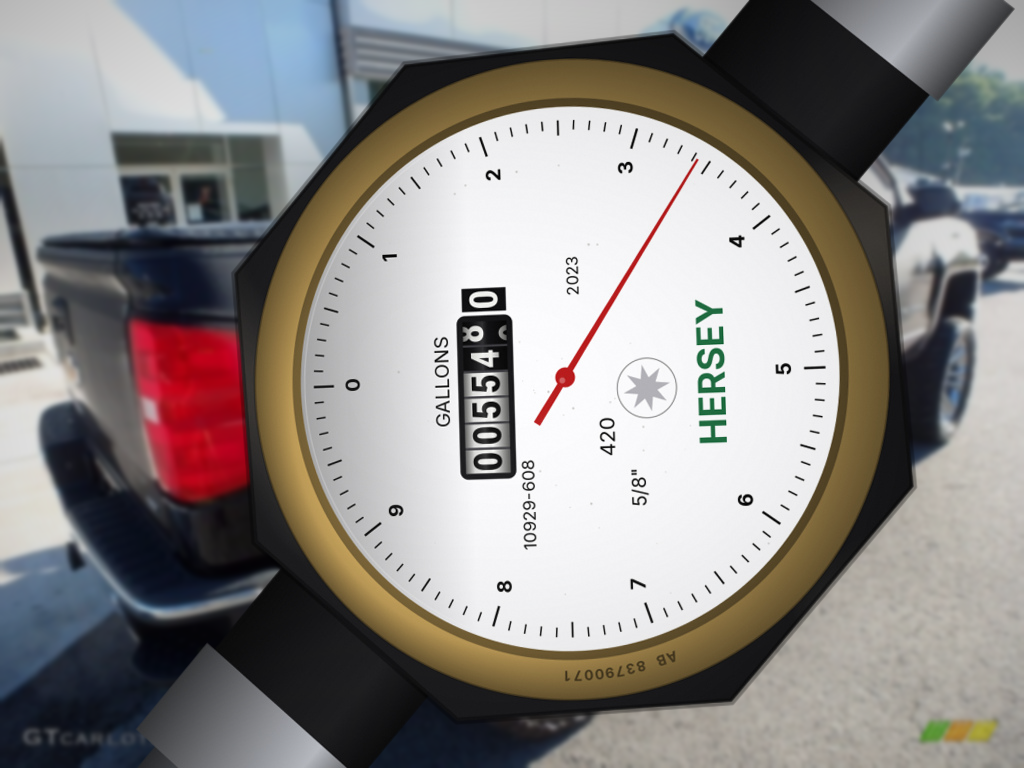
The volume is value=55483.4 unit=gal
